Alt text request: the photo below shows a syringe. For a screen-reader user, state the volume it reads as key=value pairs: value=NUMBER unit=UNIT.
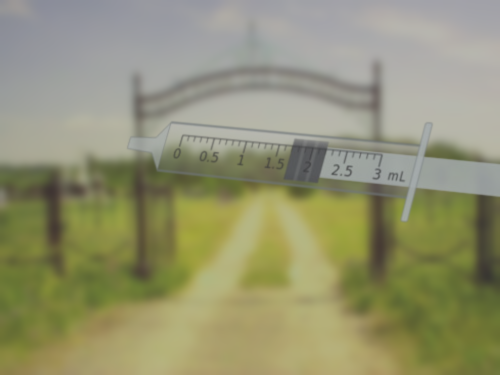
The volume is value=1.7 unit=mL
